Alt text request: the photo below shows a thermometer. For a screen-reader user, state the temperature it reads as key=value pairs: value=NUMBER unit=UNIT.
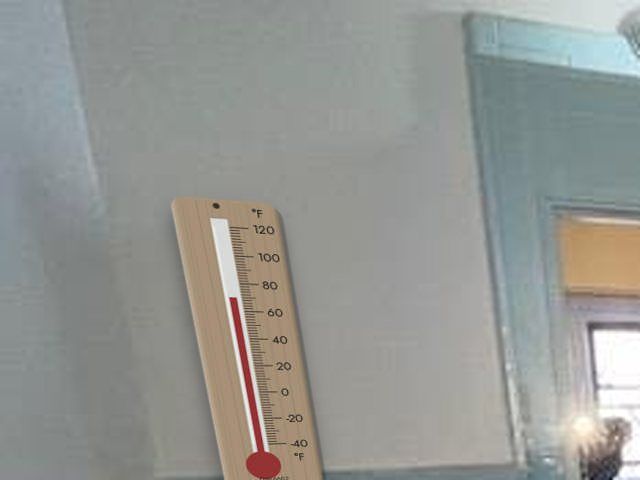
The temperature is value=70 unit=°F
